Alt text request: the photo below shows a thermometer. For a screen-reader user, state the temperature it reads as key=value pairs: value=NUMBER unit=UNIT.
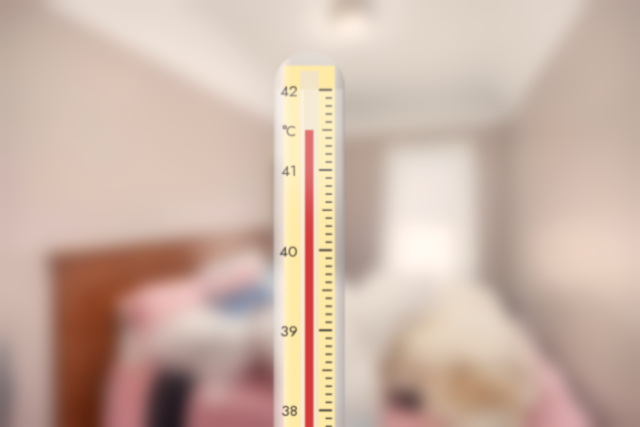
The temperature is value=41.5 unit=°C
